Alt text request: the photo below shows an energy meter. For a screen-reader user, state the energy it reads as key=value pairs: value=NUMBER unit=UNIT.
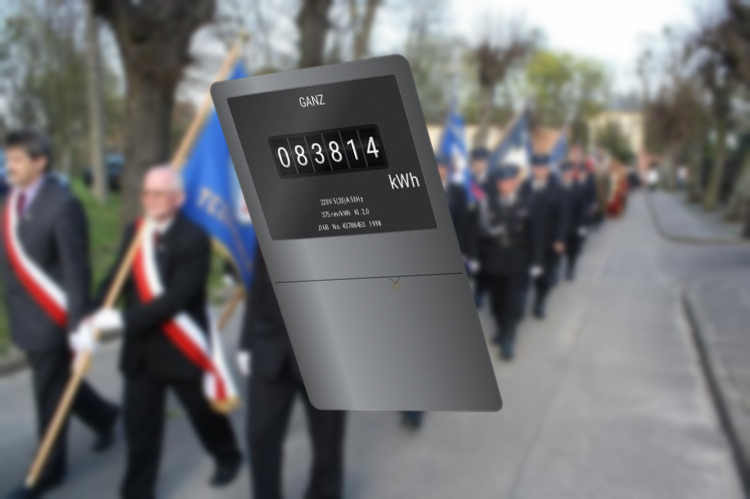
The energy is value=83814 unit=kWh
